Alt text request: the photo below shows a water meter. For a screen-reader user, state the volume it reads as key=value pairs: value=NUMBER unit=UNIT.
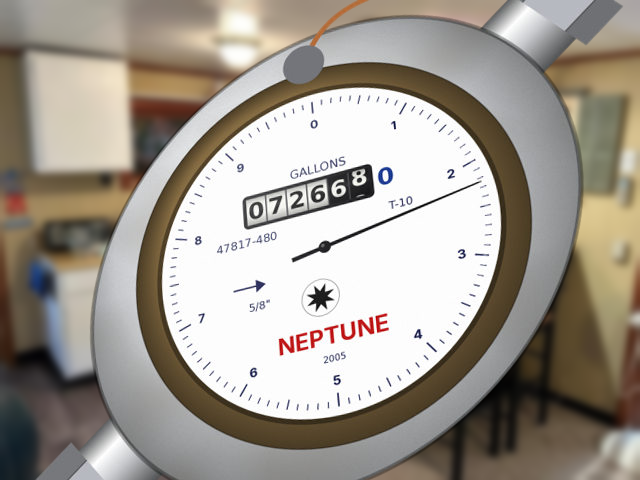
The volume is value=726682.2 unit=gal
